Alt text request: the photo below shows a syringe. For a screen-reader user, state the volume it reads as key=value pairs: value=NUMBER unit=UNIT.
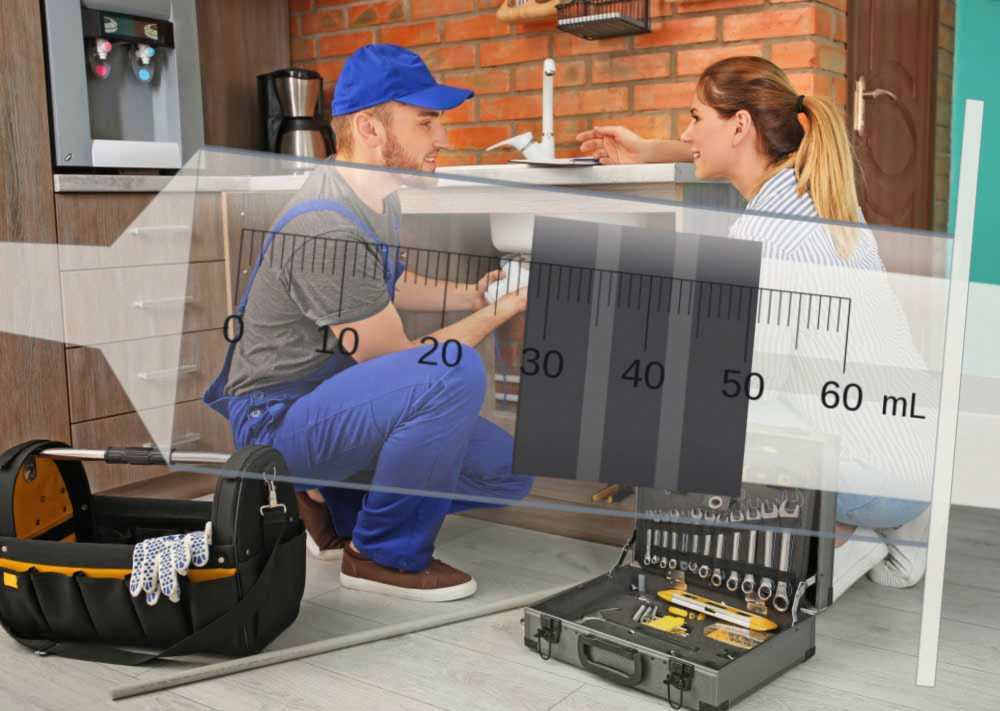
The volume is value=28 unit=mL
